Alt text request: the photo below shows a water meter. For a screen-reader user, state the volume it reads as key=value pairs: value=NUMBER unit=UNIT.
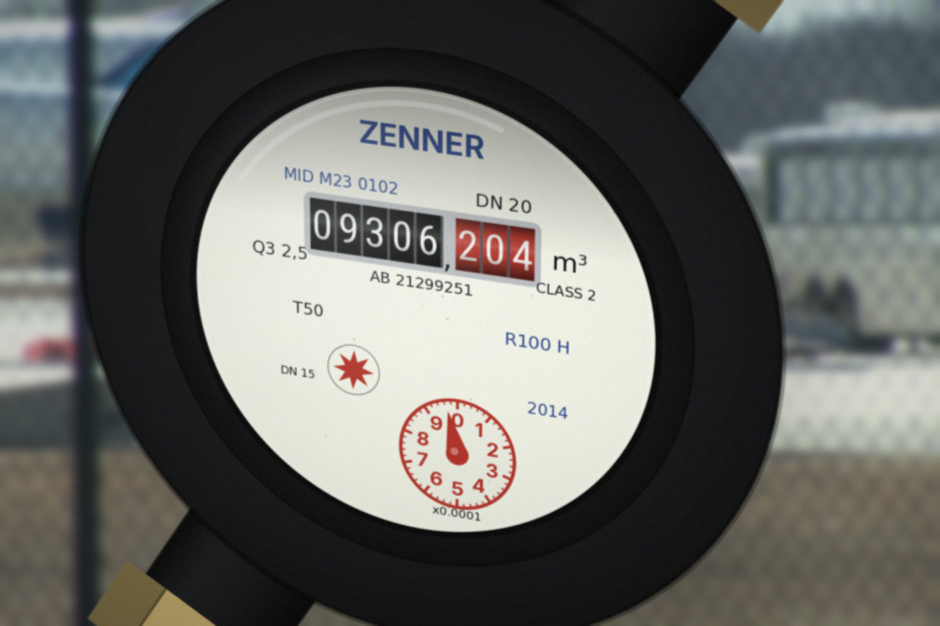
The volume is value=9306.2039 unit=m³
